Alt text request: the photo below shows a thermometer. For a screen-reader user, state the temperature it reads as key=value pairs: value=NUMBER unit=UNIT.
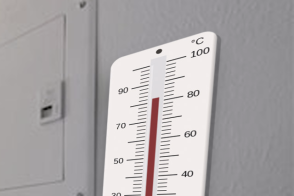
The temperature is value=82 unit=°C
